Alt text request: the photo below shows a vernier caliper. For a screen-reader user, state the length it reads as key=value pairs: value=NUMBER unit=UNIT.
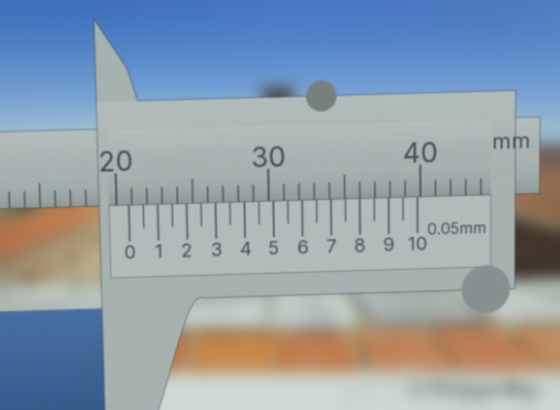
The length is value=20.8 unit=mm
